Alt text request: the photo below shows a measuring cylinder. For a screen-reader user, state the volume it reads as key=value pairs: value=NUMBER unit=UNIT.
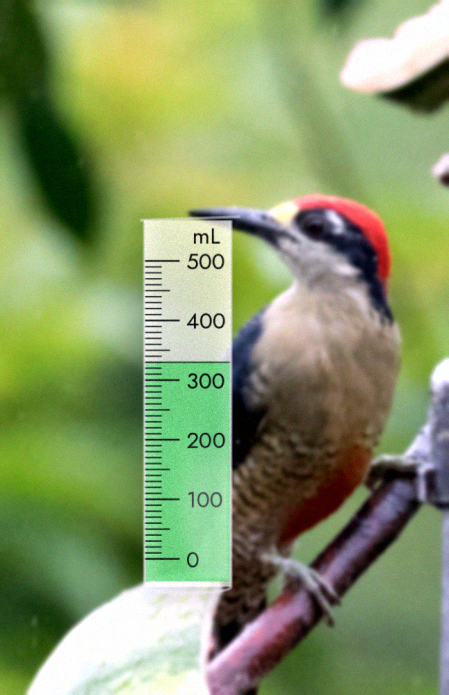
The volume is value=330 unit=mL
